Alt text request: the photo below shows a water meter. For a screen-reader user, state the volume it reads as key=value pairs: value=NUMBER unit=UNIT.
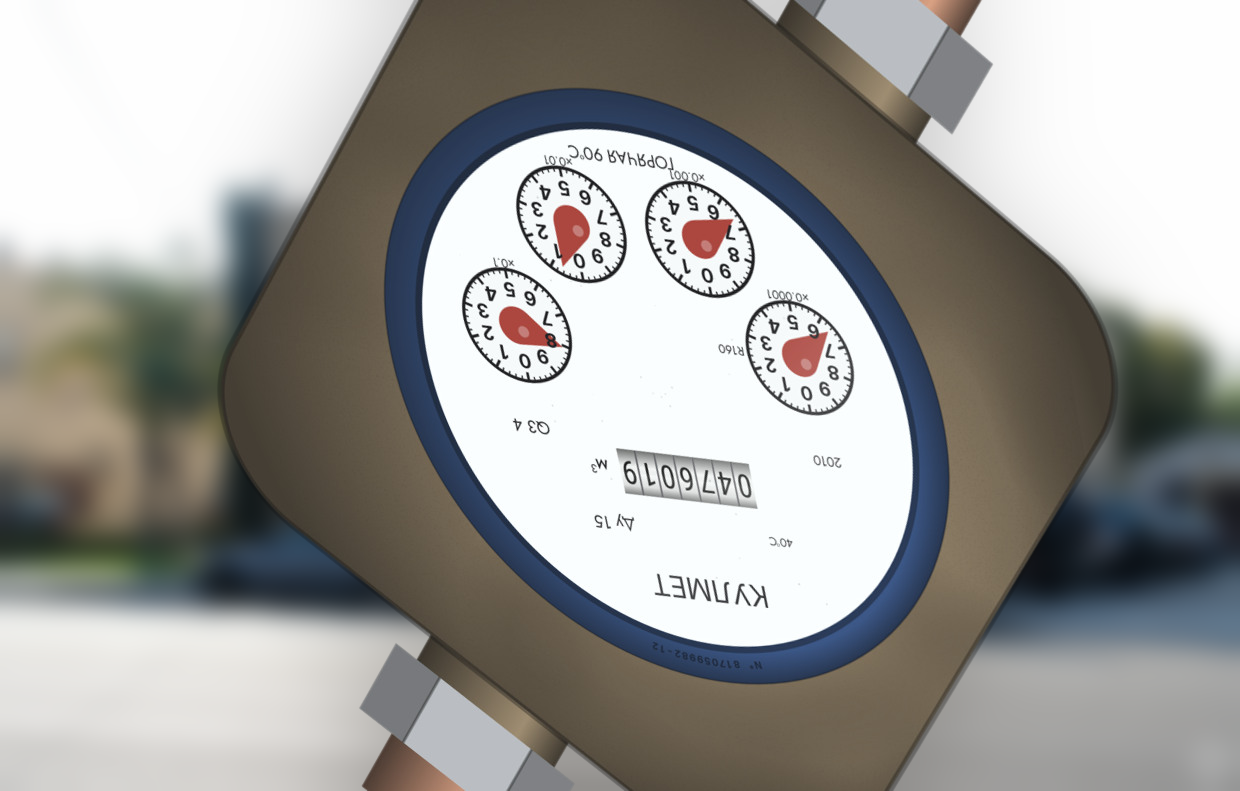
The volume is value=476019.8066 unit=m³
